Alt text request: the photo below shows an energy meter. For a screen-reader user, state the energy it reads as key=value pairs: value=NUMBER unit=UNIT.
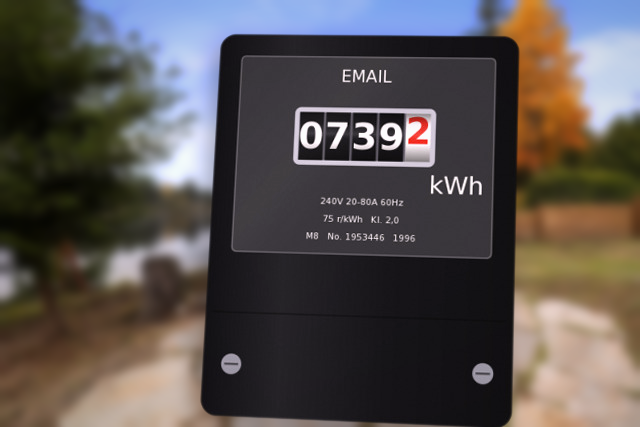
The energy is value=739.2 unit=kWh
